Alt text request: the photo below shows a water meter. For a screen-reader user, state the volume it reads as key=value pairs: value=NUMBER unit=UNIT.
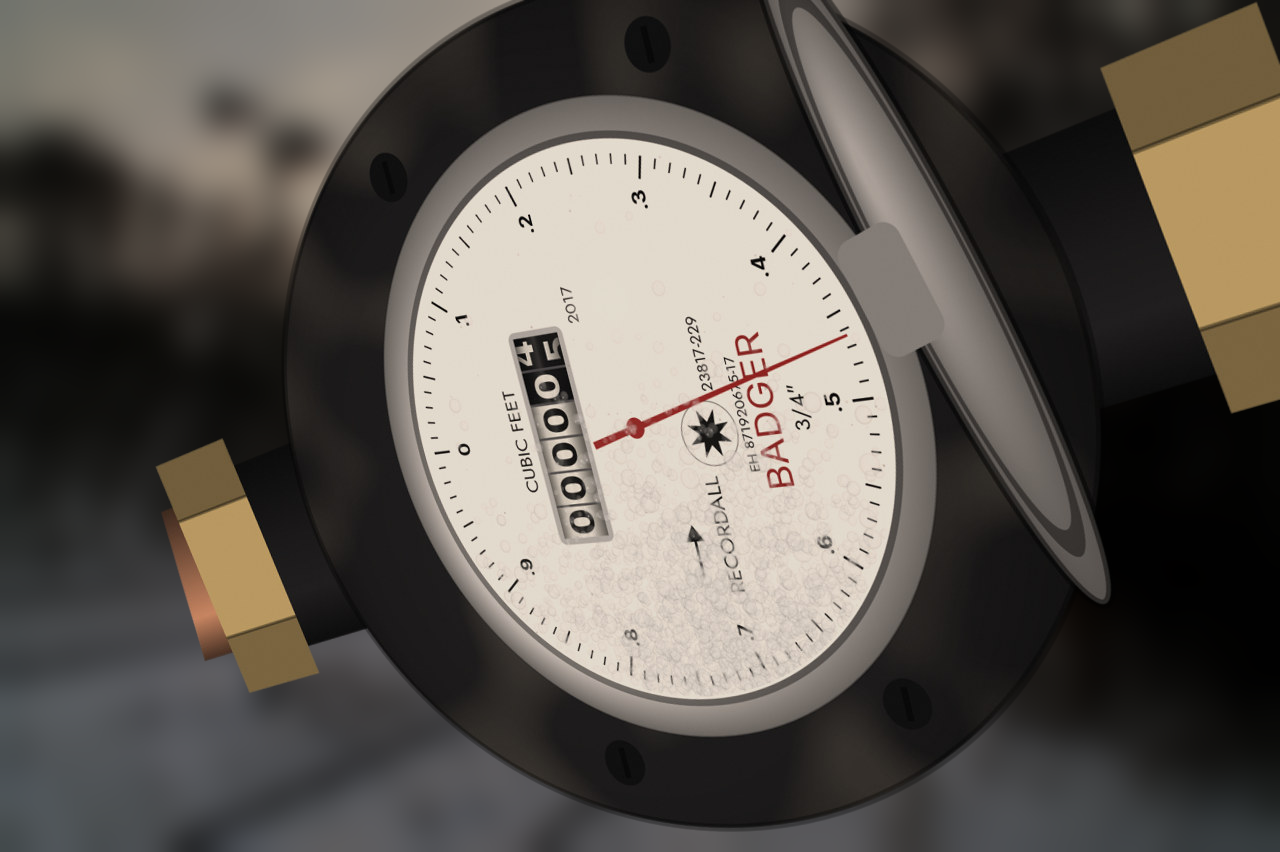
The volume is value=4.46 unit=ft³
